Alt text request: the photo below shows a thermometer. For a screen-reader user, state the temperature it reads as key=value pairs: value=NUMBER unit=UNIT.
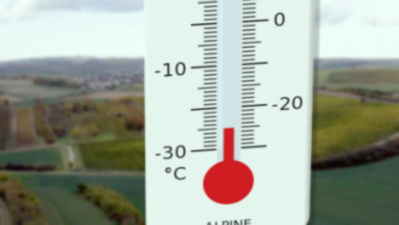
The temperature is value=-25 unit=°C
